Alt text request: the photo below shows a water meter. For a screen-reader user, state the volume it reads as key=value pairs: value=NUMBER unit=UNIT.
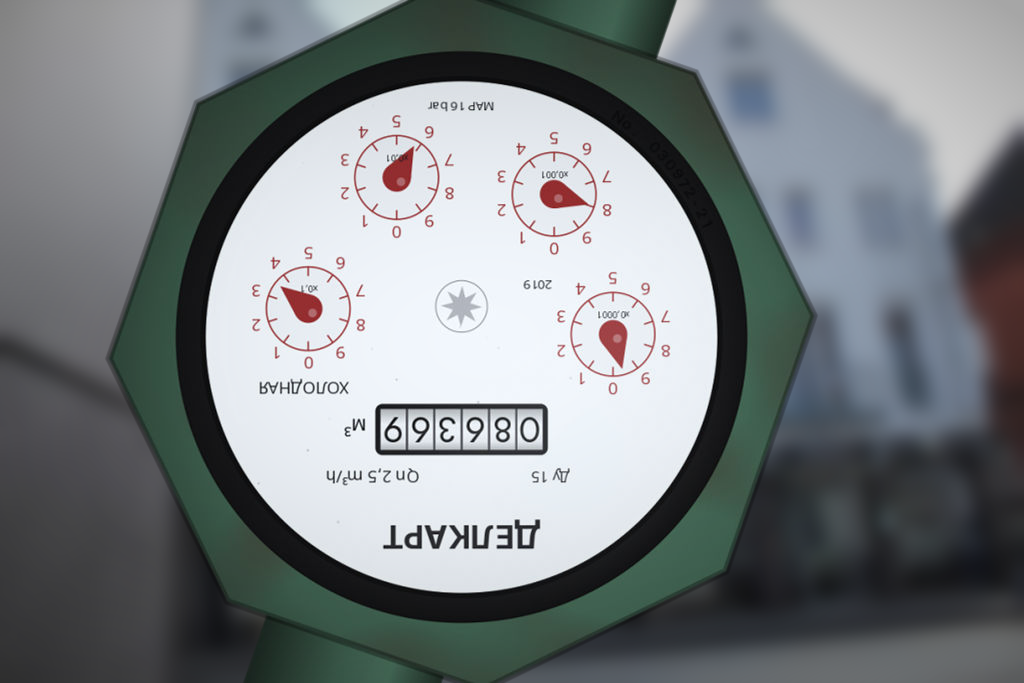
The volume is value=86369.3579 unit=m³
